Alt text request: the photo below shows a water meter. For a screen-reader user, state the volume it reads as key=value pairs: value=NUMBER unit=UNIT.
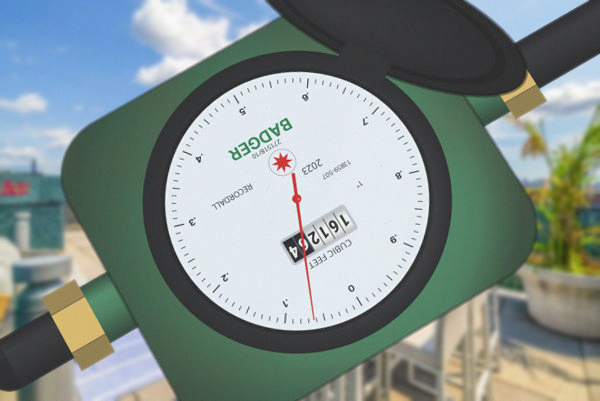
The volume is value=161264.06 unit=ft³
